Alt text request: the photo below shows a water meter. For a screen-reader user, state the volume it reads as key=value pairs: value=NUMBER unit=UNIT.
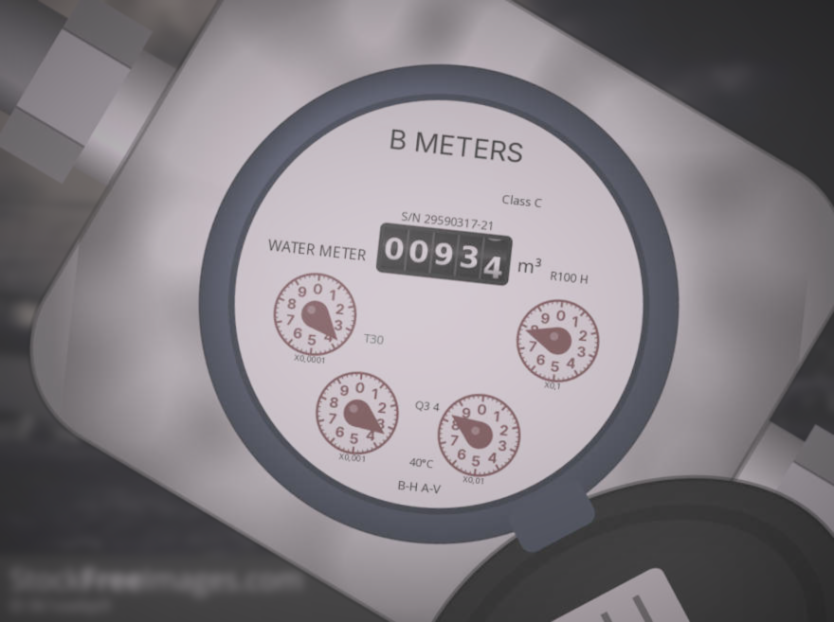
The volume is value=933.7833 unit=m³
